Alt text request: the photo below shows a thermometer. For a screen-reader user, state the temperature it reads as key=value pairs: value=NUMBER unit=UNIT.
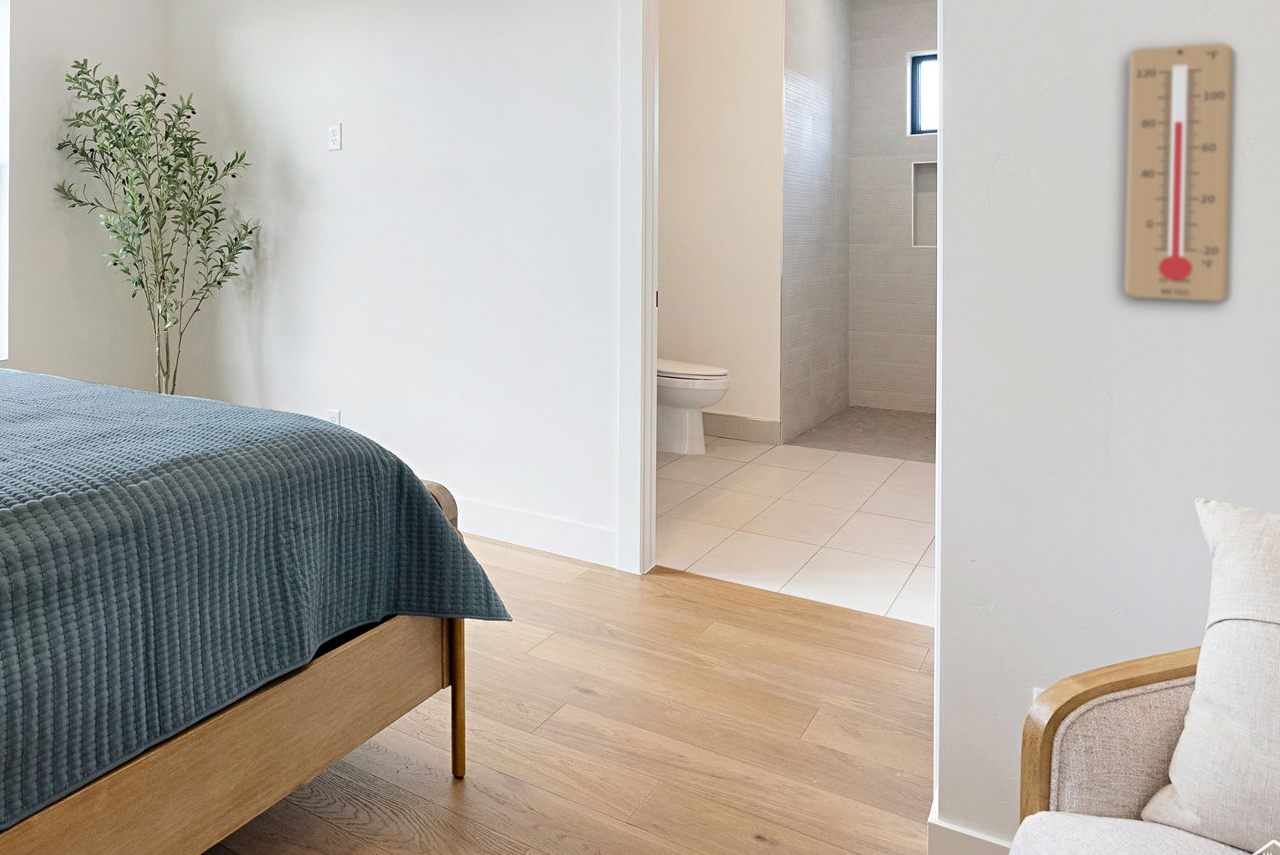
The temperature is value=80 unit=°F
